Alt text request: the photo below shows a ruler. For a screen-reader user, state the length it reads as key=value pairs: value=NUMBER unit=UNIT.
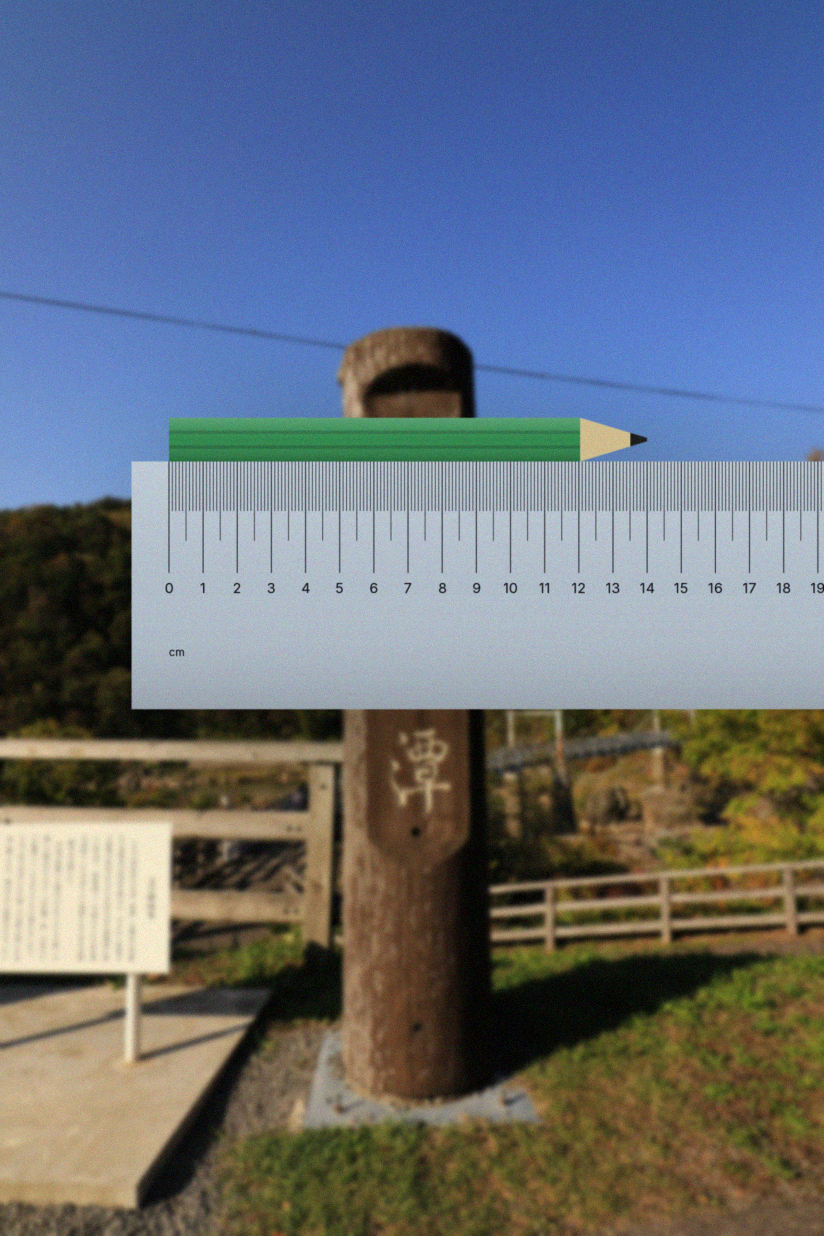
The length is value=14 unit=cm
